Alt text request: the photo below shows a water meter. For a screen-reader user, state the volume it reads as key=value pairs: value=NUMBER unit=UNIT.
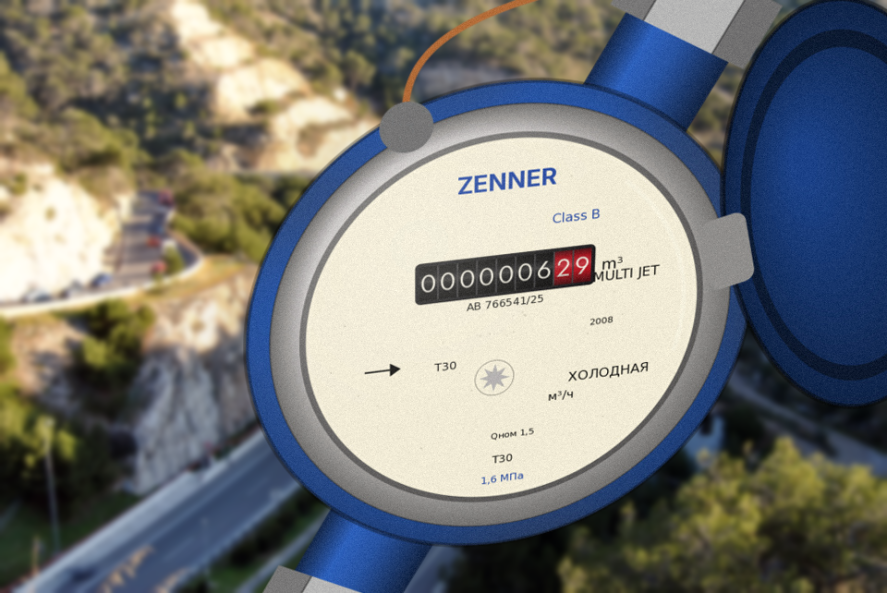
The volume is value=6.29 unit=m³
